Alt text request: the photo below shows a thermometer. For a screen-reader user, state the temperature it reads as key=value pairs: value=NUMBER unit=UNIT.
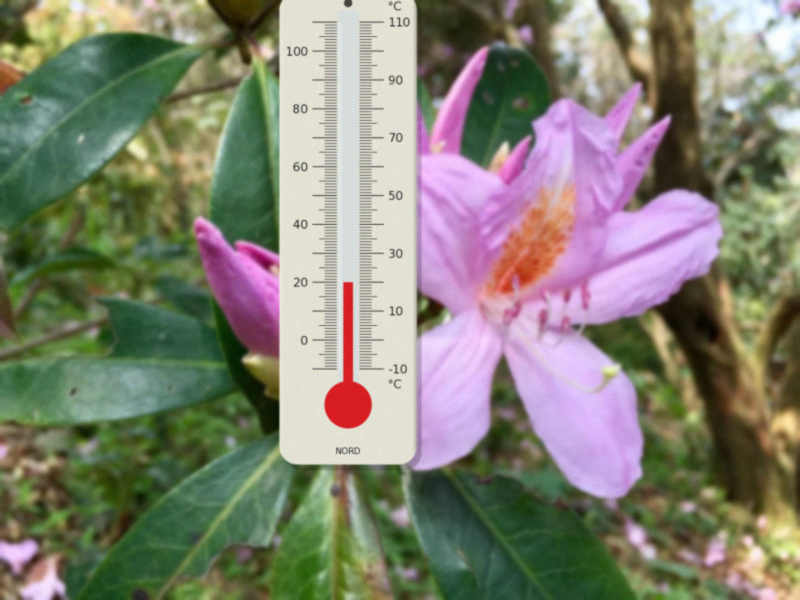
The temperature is value=20 unit=°C
